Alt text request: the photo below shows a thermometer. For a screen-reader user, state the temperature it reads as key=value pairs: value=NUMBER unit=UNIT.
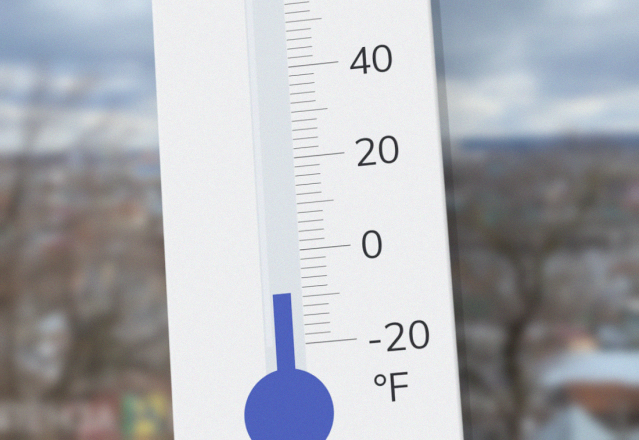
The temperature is value=-9 unit=°F
